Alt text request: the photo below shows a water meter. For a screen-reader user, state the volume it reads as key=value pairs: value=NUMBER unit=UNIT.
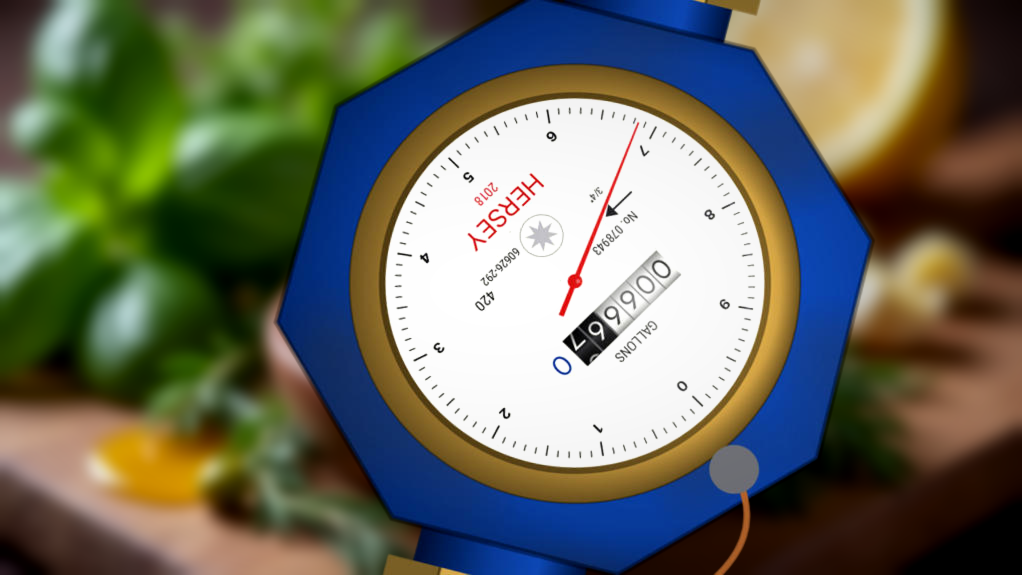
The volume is value=66666.8 unit=gal
